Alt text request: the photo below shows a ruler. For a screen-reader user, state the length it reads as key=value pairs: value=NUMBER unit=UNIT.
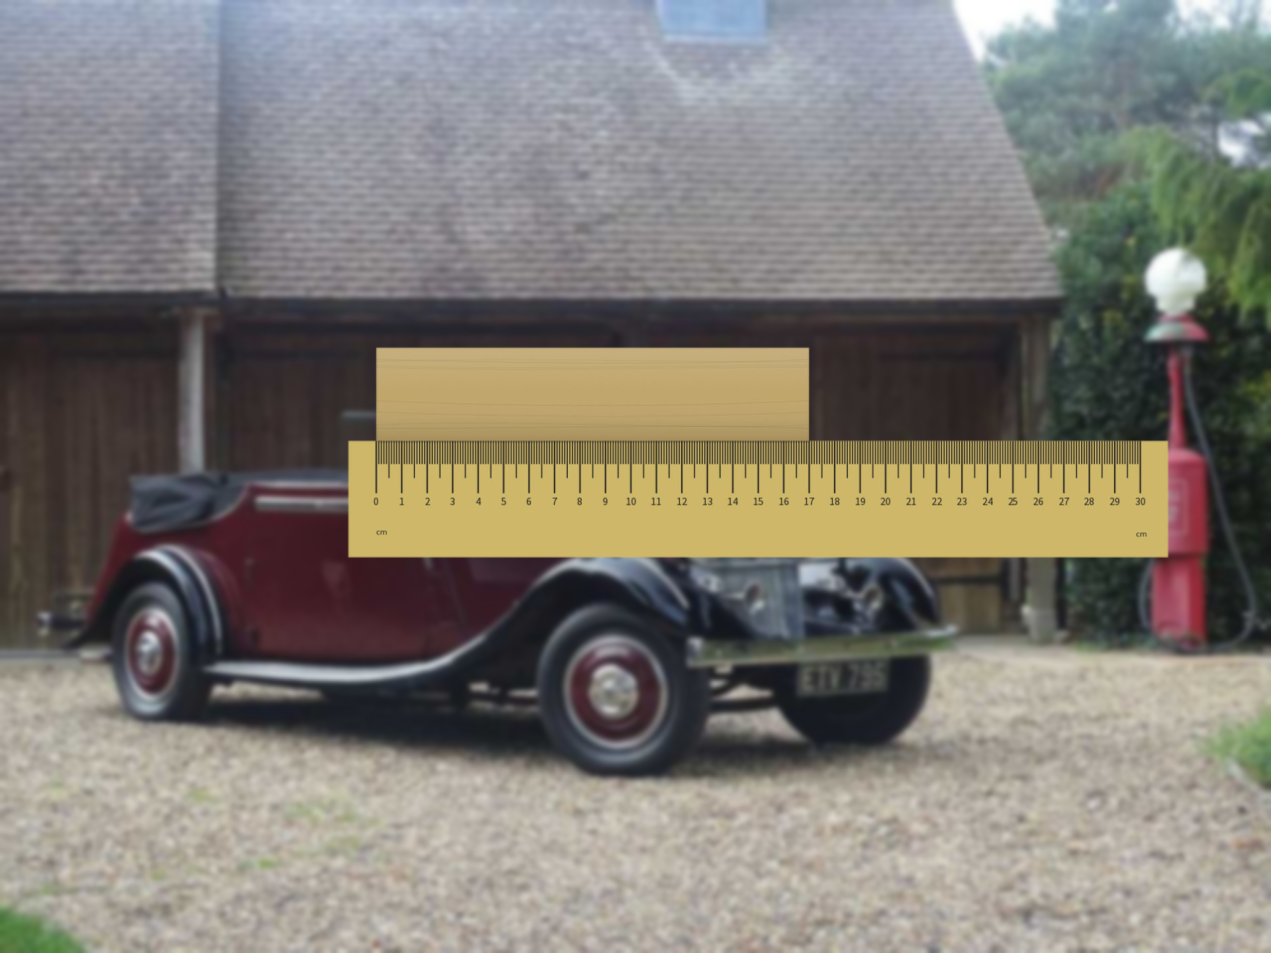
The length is value=17 unit=cm
